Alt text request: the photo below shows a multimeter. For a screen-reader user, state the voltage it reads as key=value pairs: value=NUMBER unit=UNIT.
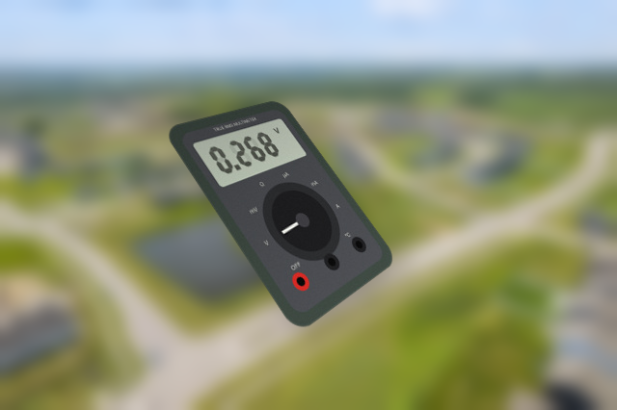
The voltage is value=0.268 unit=V
